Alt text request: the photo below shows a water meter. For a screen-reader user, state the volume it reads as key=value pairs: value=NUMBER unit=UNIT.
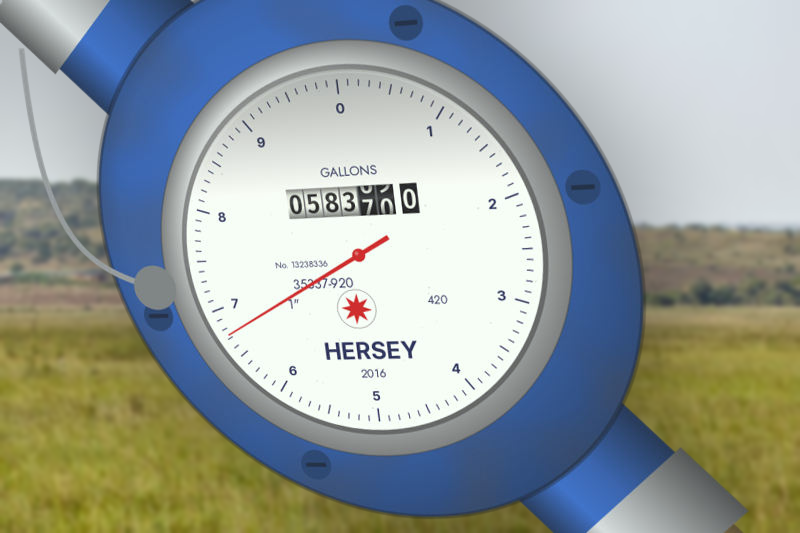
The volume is value=583696.7 unit=gal
